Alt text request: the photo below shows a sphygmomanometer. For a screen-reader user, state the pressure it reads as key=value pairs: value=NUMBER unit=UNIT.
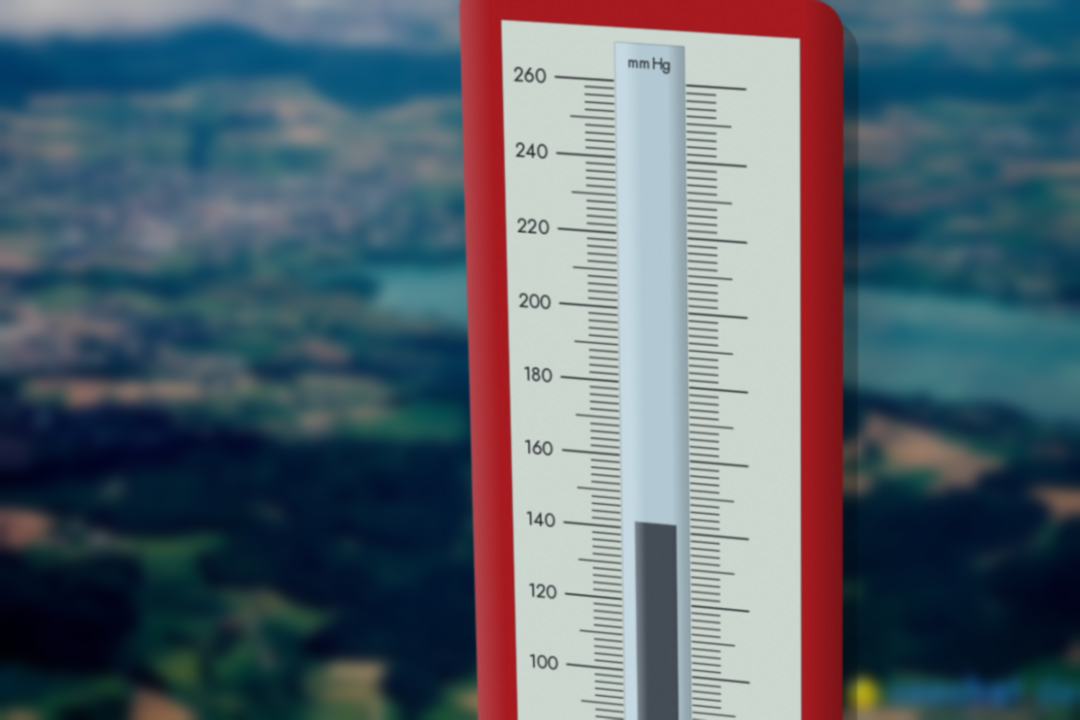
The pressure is value=142 unit=mmHg
